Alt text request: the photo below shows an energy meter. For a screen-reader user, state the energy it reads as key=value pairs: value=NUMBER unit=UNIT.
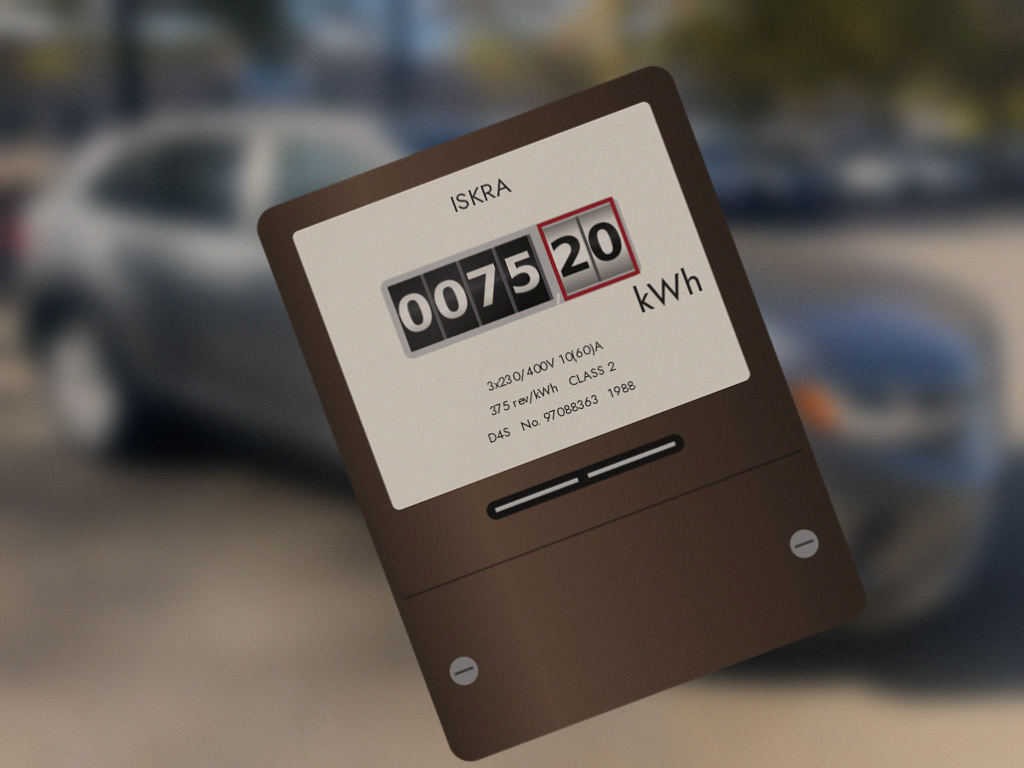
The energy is value=75.20 unit=kWh
